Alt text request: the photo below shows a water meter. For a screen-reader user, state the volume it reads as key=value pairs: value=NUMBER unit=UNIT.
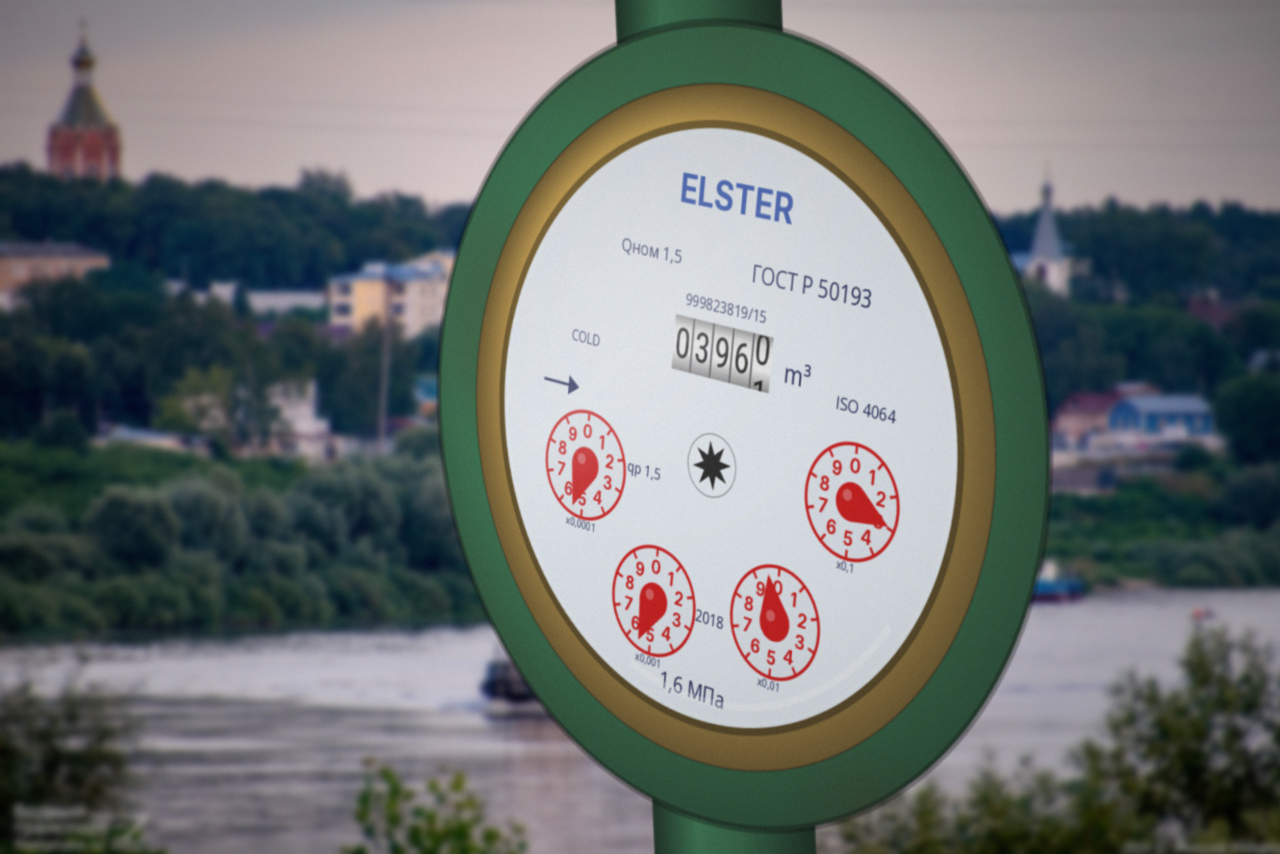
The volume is value=3960.2955 unit=m³
